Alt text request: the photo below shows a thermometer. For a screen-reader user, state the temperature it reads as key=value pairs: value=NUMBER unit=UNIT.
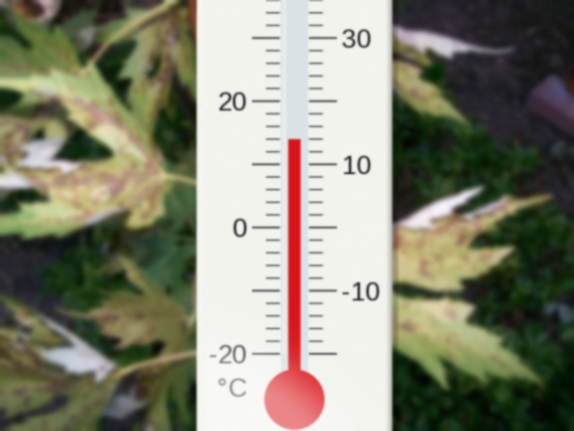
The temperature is value=14 unit=°C
